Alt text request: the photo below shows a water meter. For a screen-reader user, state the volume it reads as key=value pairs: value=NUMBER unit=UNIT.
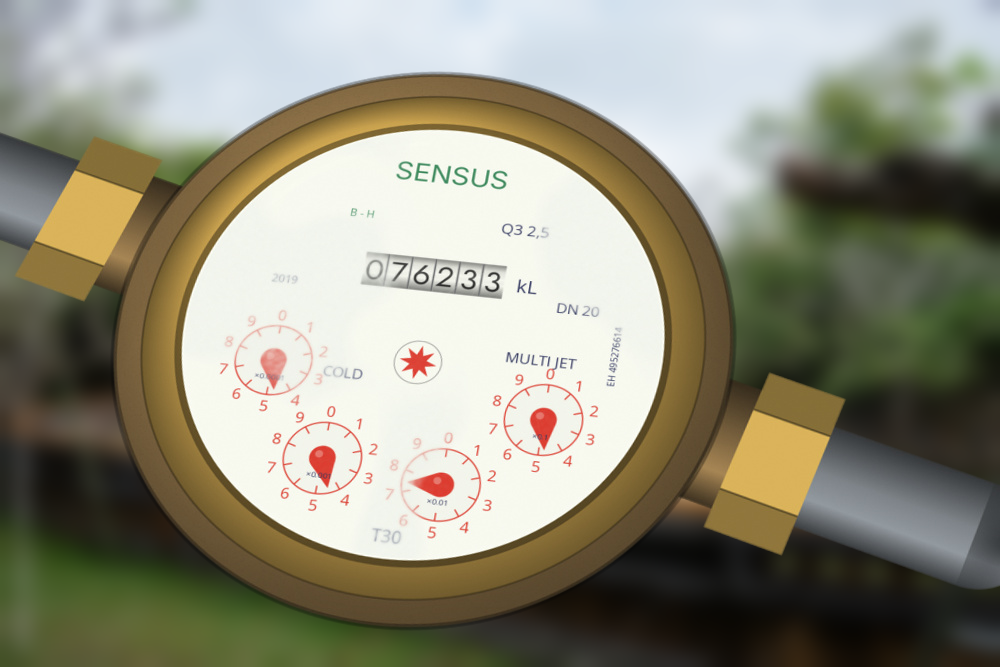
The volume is value=76233.4744 unit=kL
